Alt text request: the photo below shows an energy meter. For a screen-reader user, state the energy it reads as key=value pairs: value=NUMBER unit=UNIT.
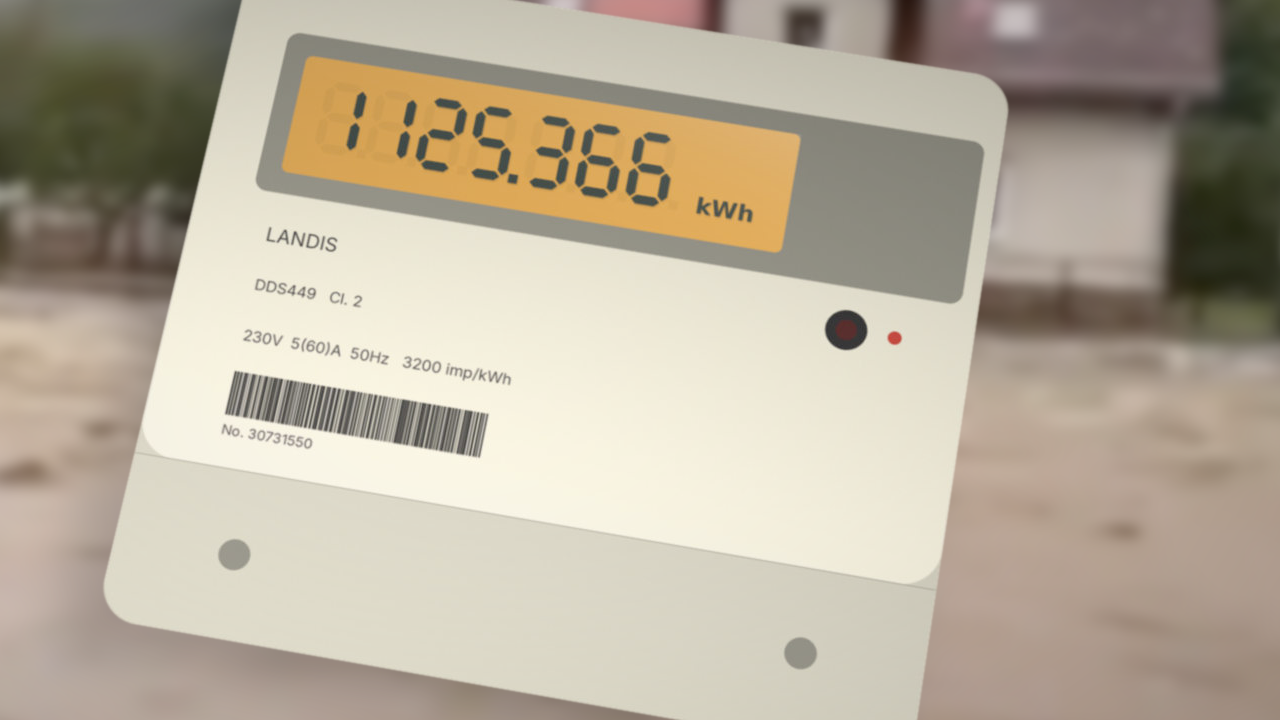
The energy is value=1125.366 unit=kWh
